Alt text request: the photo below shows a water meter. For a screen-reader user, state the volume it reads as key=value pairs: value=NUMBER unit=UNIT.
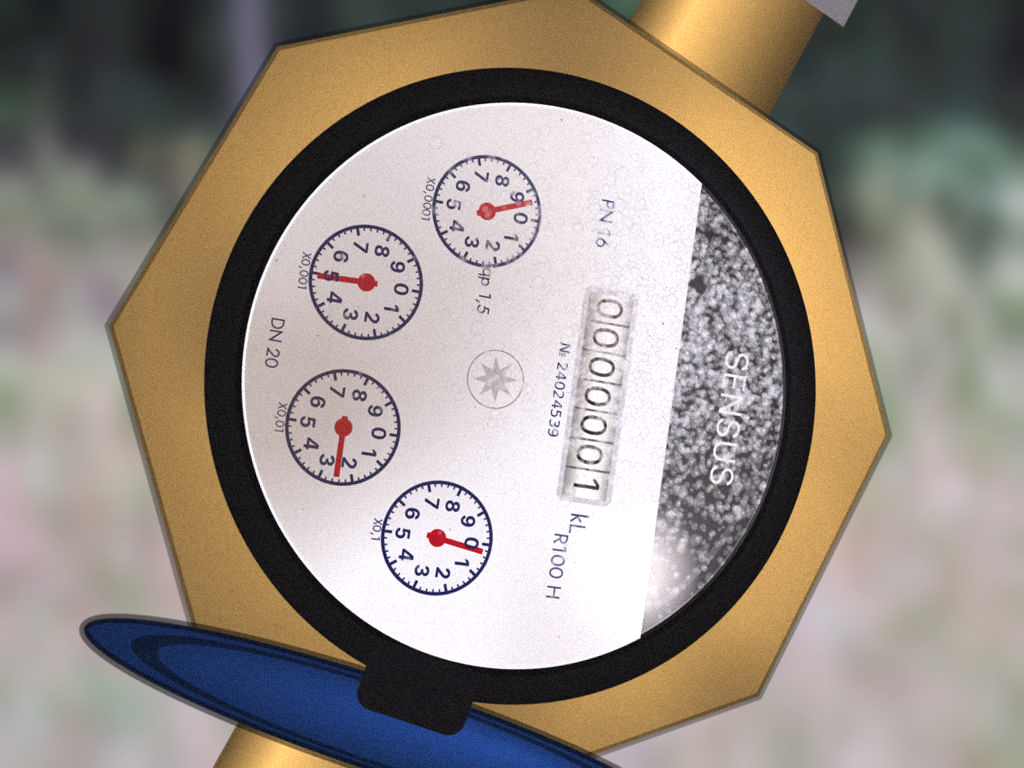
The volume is value=1.0249 unit=kL
